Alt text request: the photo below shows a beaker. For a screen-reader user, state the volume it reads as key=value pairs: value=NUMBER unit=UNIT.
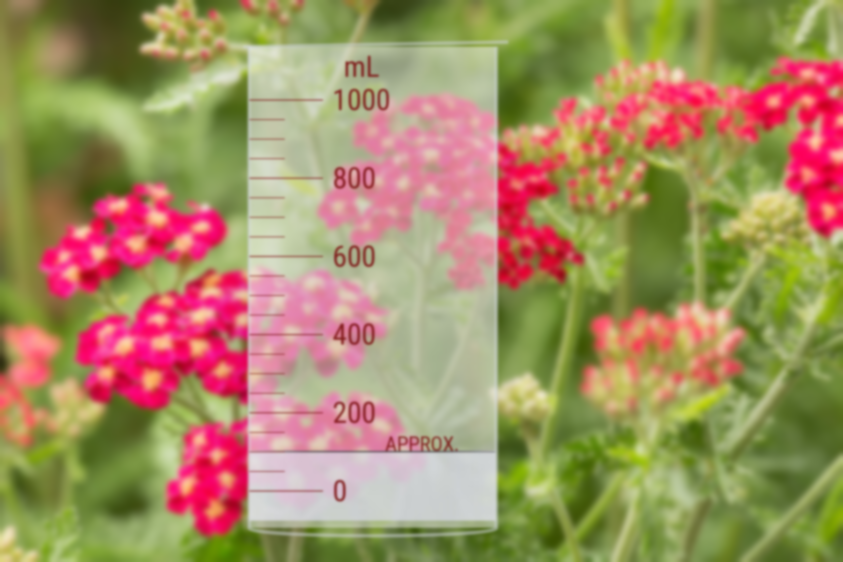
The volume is value=100 unit=mL
